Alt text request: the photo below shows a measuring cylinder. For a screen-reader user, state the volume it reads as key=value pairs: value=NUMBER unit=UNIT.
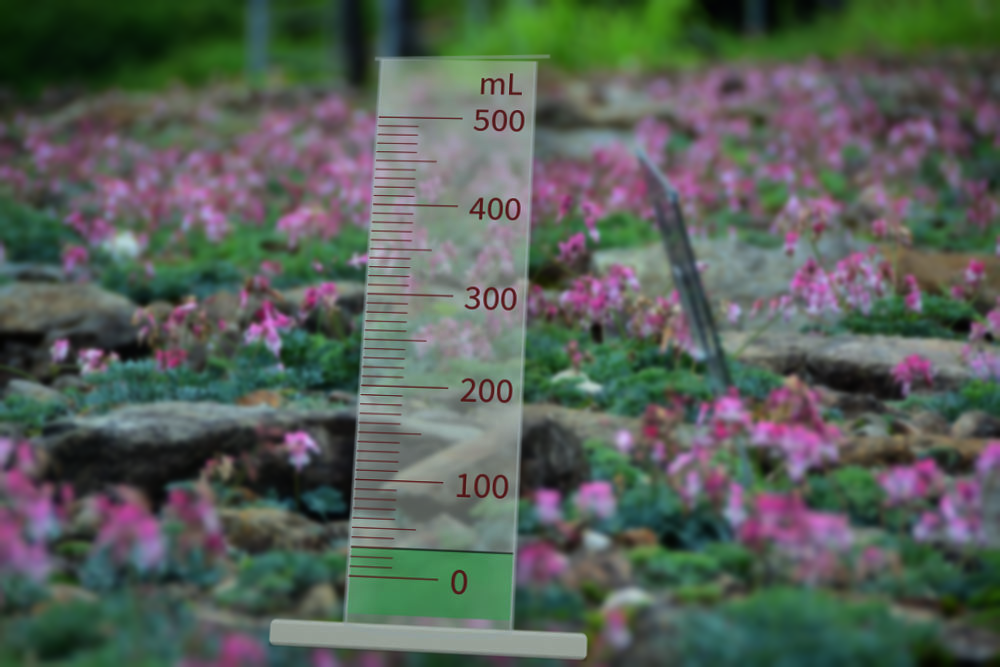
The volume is value=30 unit=mL
